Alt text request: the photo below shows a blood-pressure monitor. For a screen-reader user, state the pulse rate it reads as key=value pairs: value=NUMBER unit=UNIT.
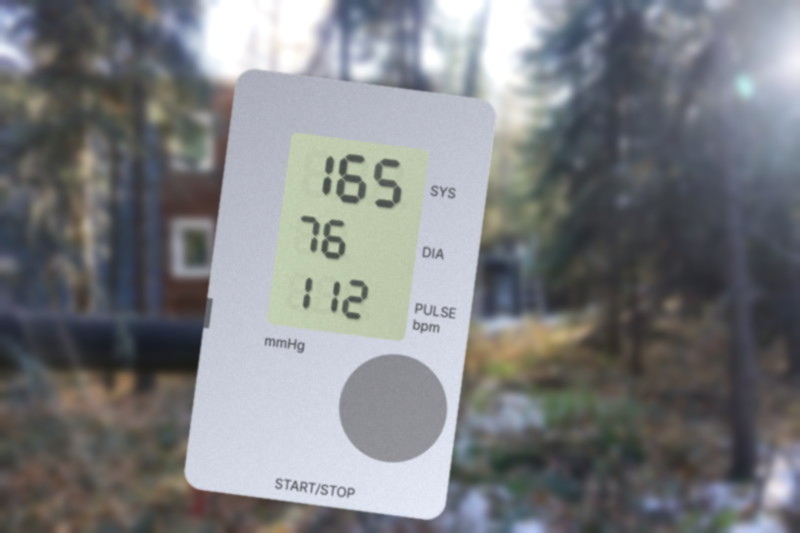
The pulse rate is value=112 unit=bpm
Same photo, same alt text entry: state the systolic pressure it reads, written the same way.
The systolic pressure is value=165 unit=mmHg
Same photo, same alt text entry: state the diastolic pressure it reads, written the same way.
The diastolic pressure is value=76 unit=mmHg
